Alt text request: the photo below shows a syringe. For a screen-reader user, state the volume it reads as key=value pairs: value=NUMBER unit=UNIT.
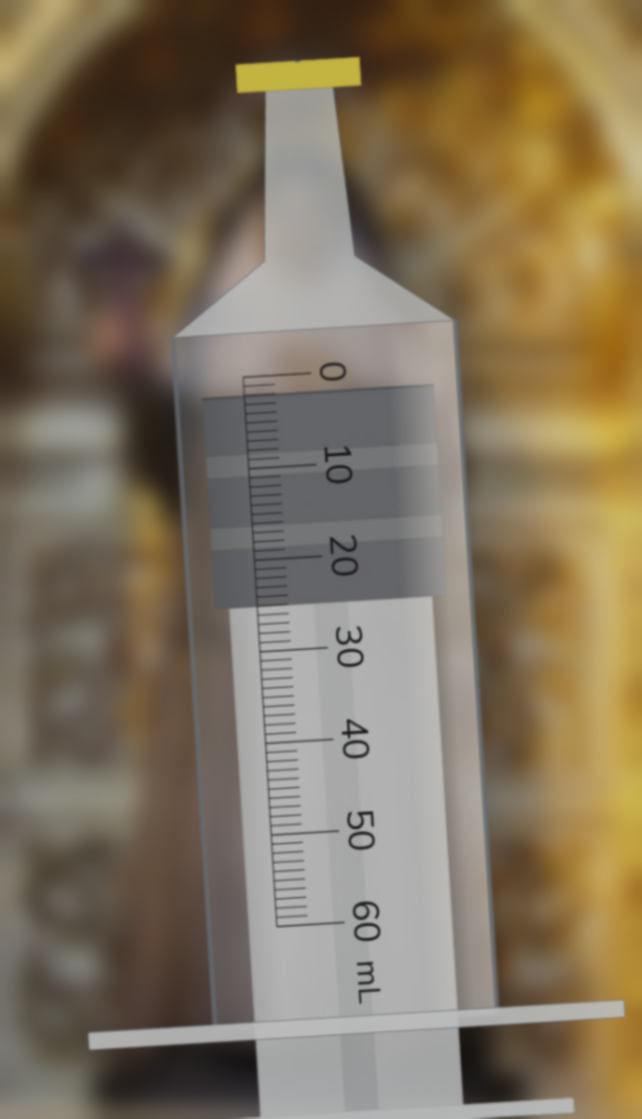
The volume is value=2 unit=mL
